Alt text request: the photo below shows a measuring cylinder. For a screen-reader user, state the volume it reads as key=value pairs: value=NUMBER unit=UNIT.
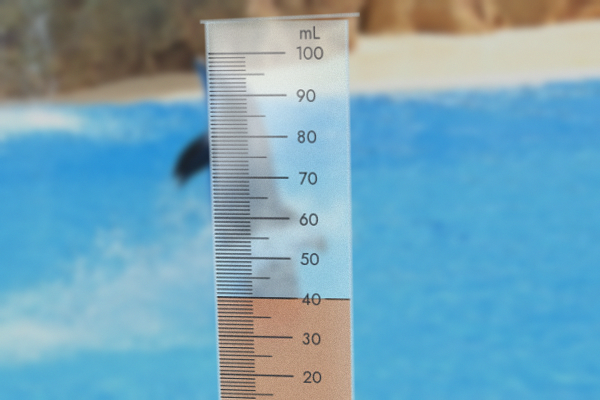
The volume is value=40 unit=mL
